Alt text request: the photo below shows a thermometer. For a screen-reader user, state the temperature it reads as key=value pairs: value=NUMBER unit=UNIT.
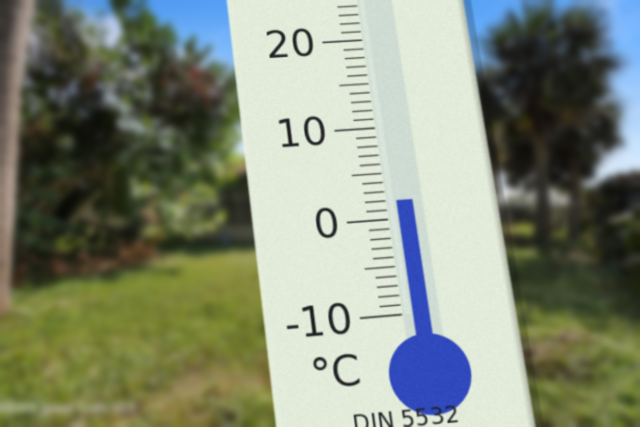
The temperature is value=2 unit=°C
